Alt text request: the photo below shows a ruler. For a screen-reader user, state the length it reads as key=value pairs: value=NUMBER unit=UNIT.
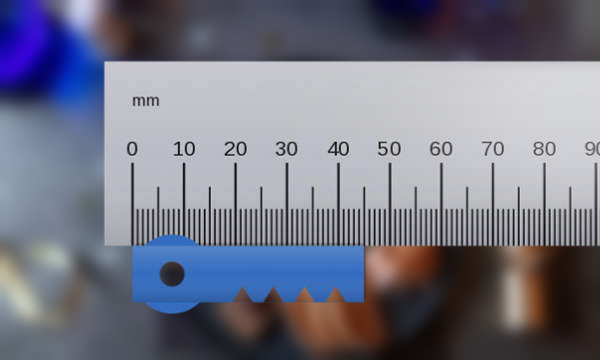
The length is value=45 unit=mm
